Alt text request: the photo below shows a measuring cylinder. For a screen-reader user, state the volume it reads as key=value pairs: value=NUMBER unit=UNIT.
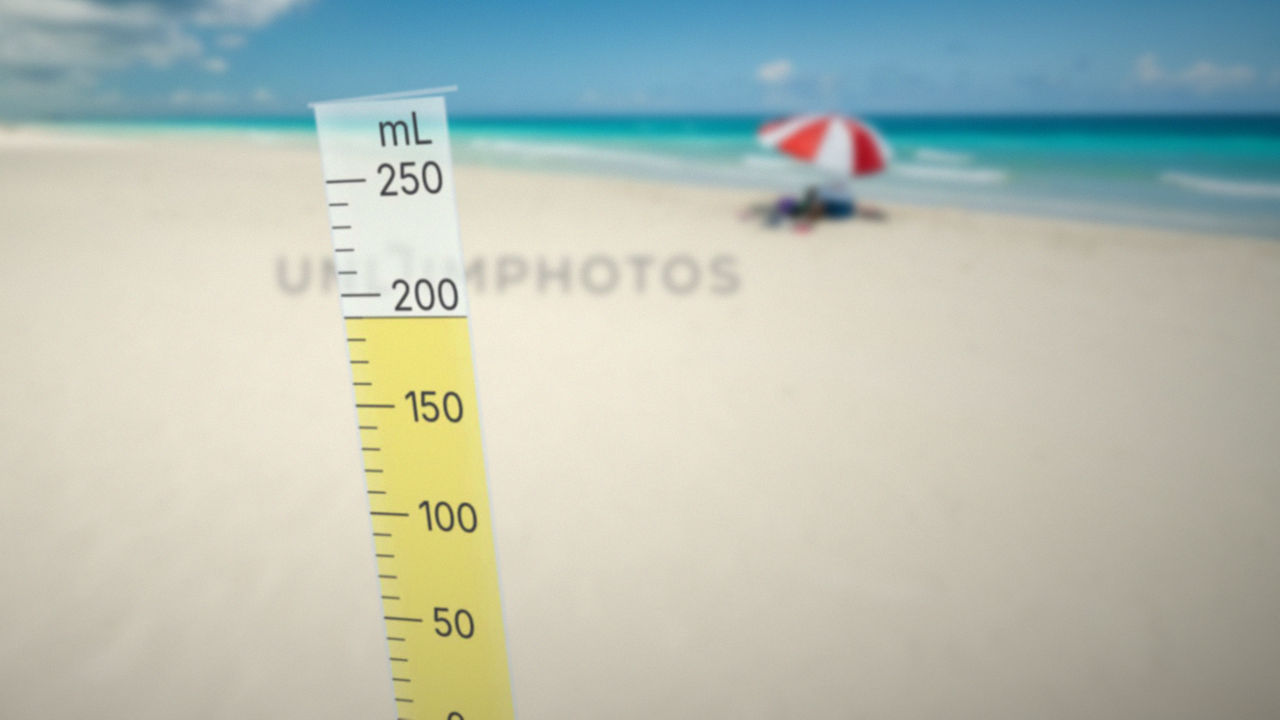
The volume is value=190 unit=mL
